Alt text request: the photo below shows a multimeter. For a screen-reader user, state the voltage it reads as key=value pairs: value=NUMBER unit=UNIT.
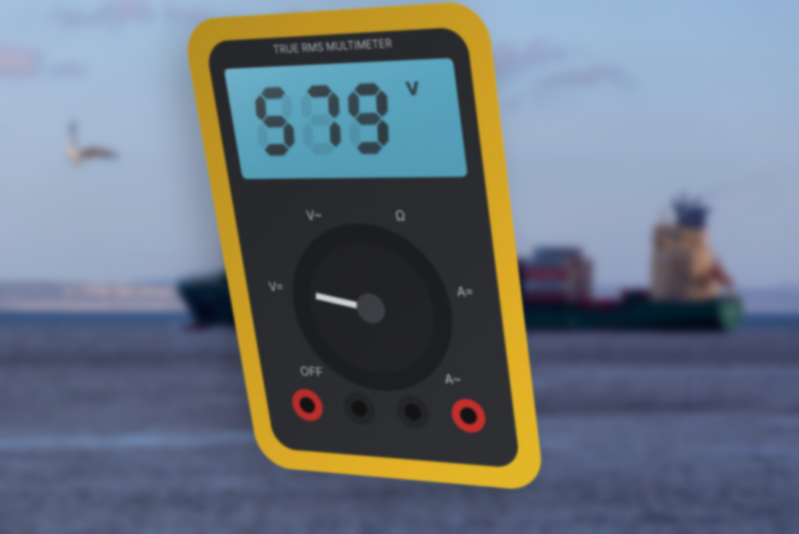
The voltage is value=579 unit=V
